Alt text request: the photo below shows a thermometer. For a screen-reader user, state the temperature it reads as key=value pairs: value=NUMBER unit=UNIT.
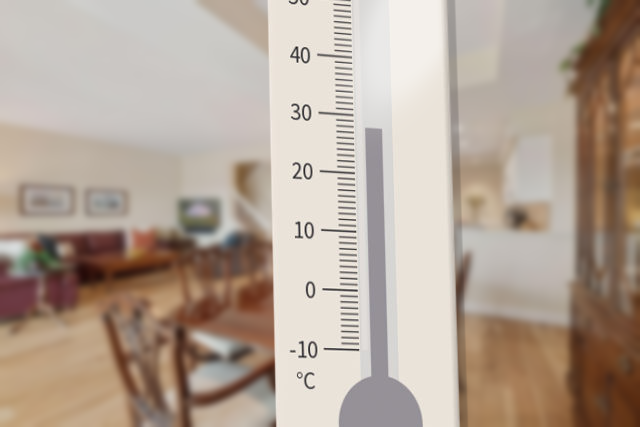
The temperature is value=28 unit=°C
